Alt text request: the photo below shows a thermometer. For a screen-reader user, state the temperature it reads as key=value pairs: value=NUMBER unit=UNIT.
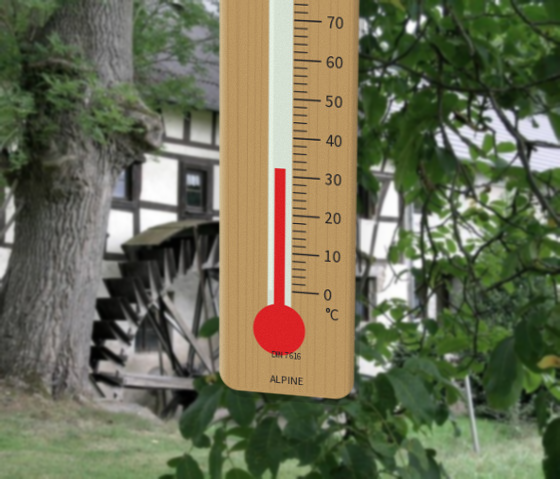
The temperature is value=32 unit=°C
